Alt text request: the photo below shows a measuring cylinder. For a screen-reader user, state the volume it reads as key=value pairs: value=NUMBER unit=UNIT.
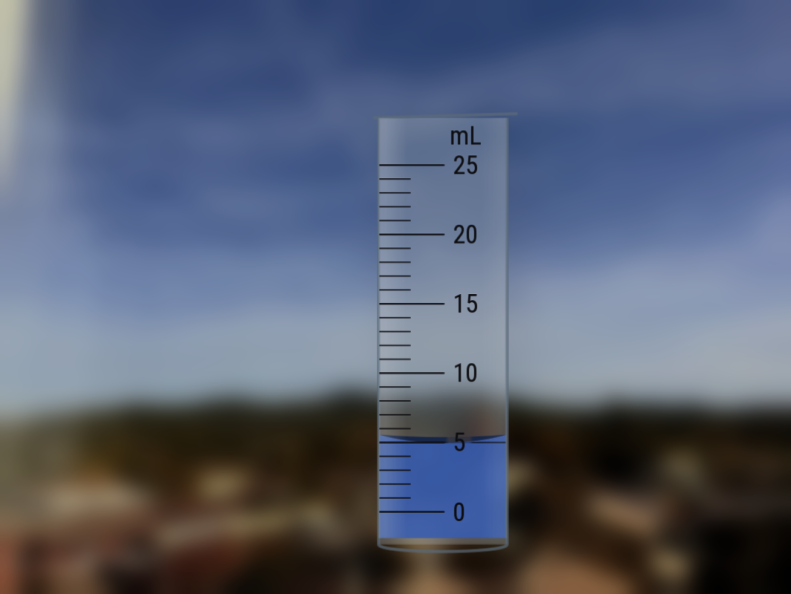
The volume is value=5 unit=mL
